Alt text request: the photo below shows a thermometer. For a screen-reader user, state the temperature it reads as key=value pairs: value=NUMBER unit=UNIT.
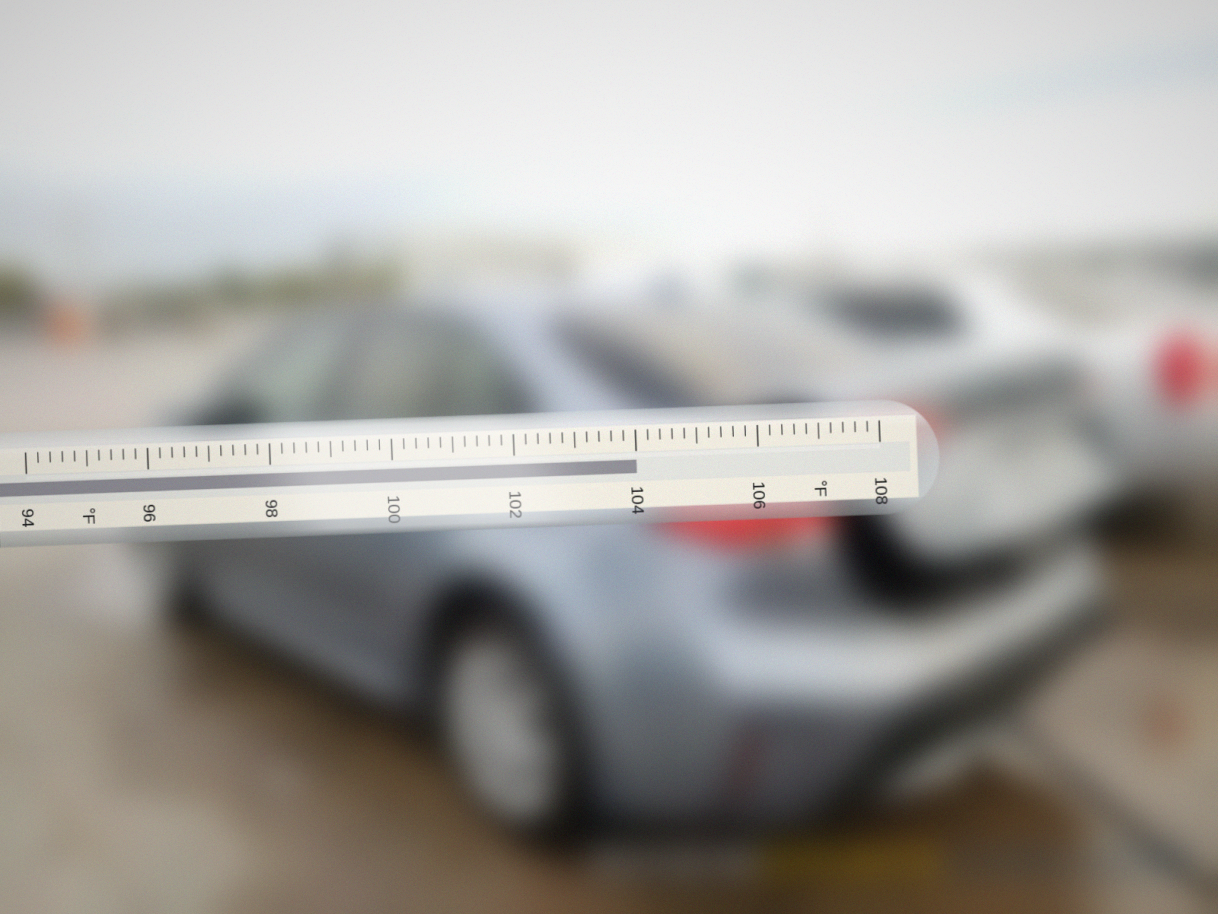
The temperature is value=104 unit=°F
